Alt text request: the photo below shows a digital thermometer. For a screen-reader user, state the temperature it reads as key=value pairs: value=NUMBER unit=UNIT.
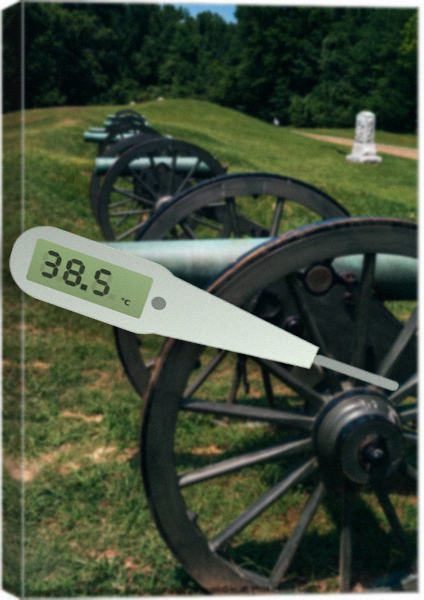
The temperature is value=38.5 unit=°C
